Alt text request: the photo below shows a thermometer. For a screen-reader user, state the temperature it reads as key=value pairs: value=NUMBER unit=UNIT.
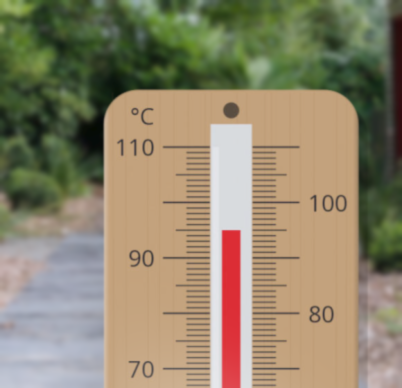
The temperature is value=95 unit=°C
